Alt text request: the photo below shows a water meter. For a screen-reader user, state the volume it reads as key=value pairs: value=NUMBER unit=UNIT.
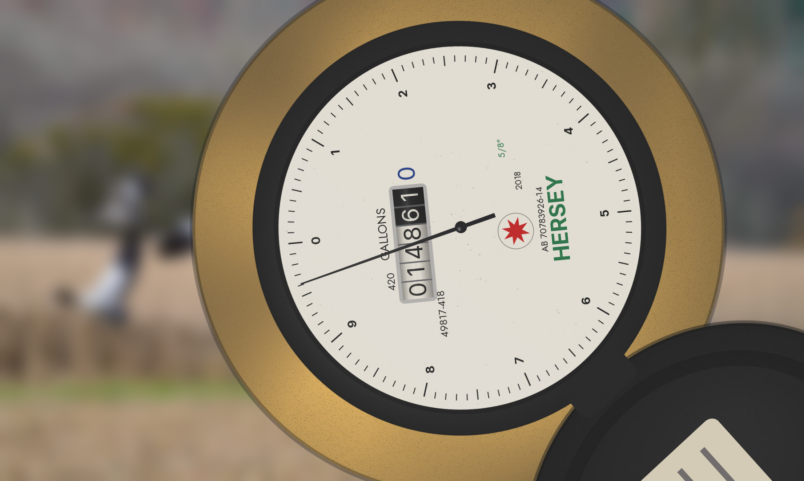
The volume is value=148609.6 unit=gal
